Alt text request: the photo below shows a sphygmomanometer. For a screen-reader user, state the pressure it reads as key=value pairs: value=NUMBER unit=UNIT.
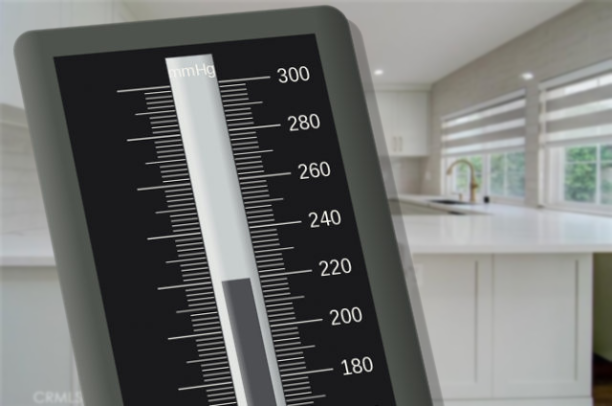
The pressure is value=220 unit=mmHg
